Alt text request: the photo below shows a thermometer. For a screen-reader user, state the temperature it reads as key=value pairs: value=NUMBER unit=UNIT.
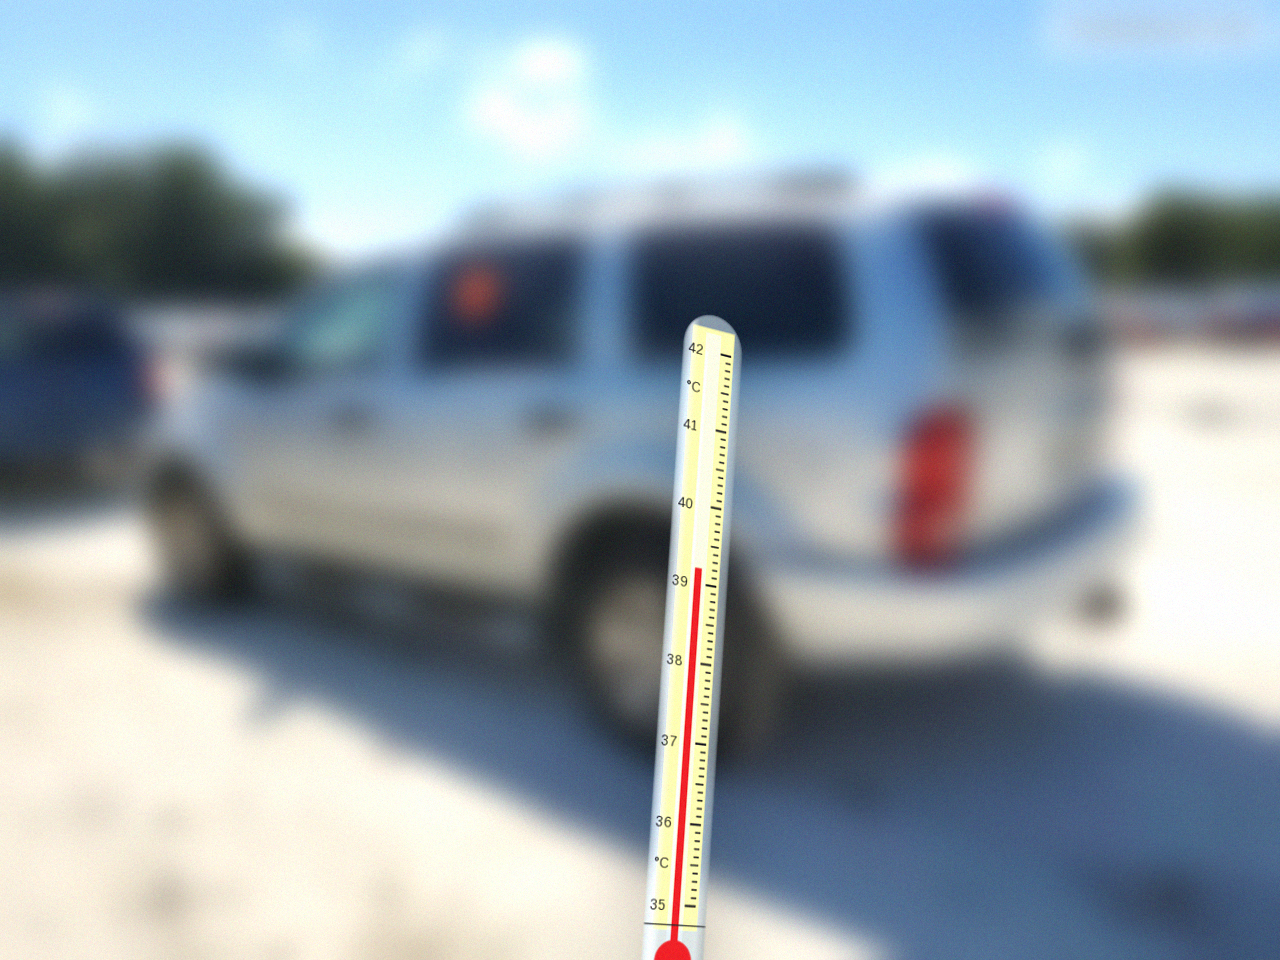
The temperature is value=39.2 unit=°C
